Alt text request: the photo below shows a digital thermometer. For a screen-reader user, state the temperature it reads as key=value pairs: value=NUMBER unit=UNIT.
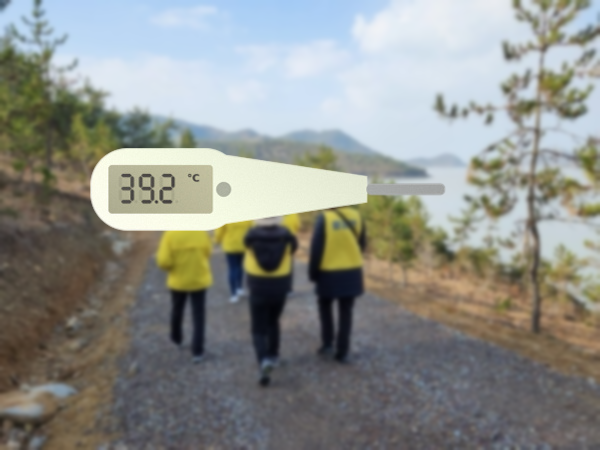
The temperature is value=39.2 unit=°C
